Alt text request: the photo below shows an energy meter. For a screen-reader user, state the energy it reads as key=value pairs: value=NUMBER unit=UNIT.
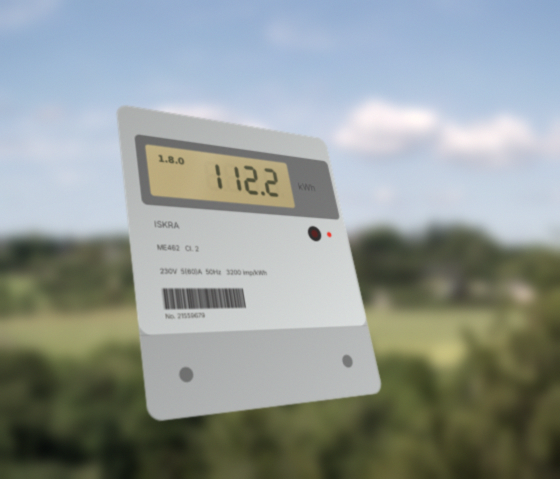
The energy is value=112.2 unit=kWh
